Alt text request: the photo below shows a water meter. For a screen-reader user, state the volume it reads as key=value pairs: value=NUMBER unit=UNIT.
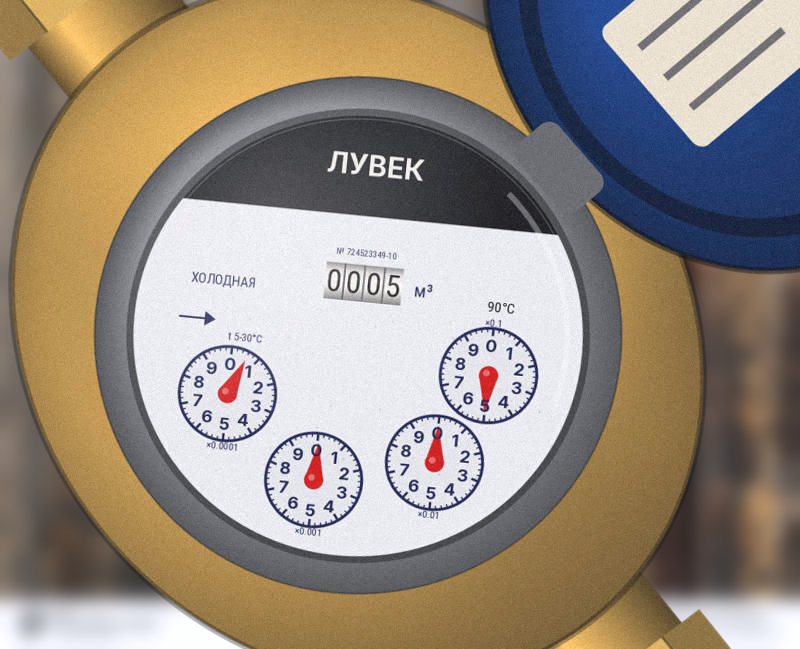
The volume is value=5.5000 unit=m³
